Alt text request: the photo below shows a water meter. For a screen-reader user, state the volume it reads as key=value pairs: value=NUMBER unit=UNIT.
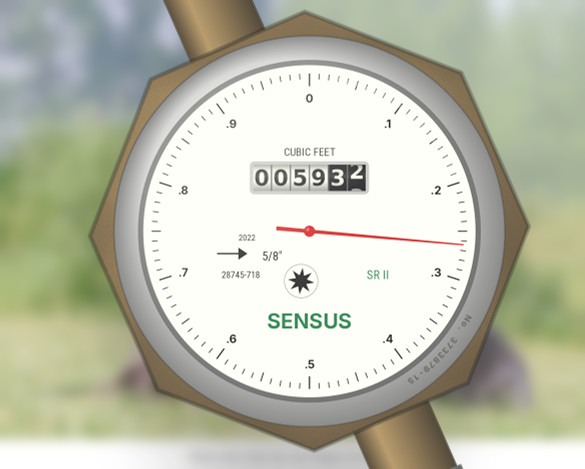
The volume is value=5932.26 unit=ft³
